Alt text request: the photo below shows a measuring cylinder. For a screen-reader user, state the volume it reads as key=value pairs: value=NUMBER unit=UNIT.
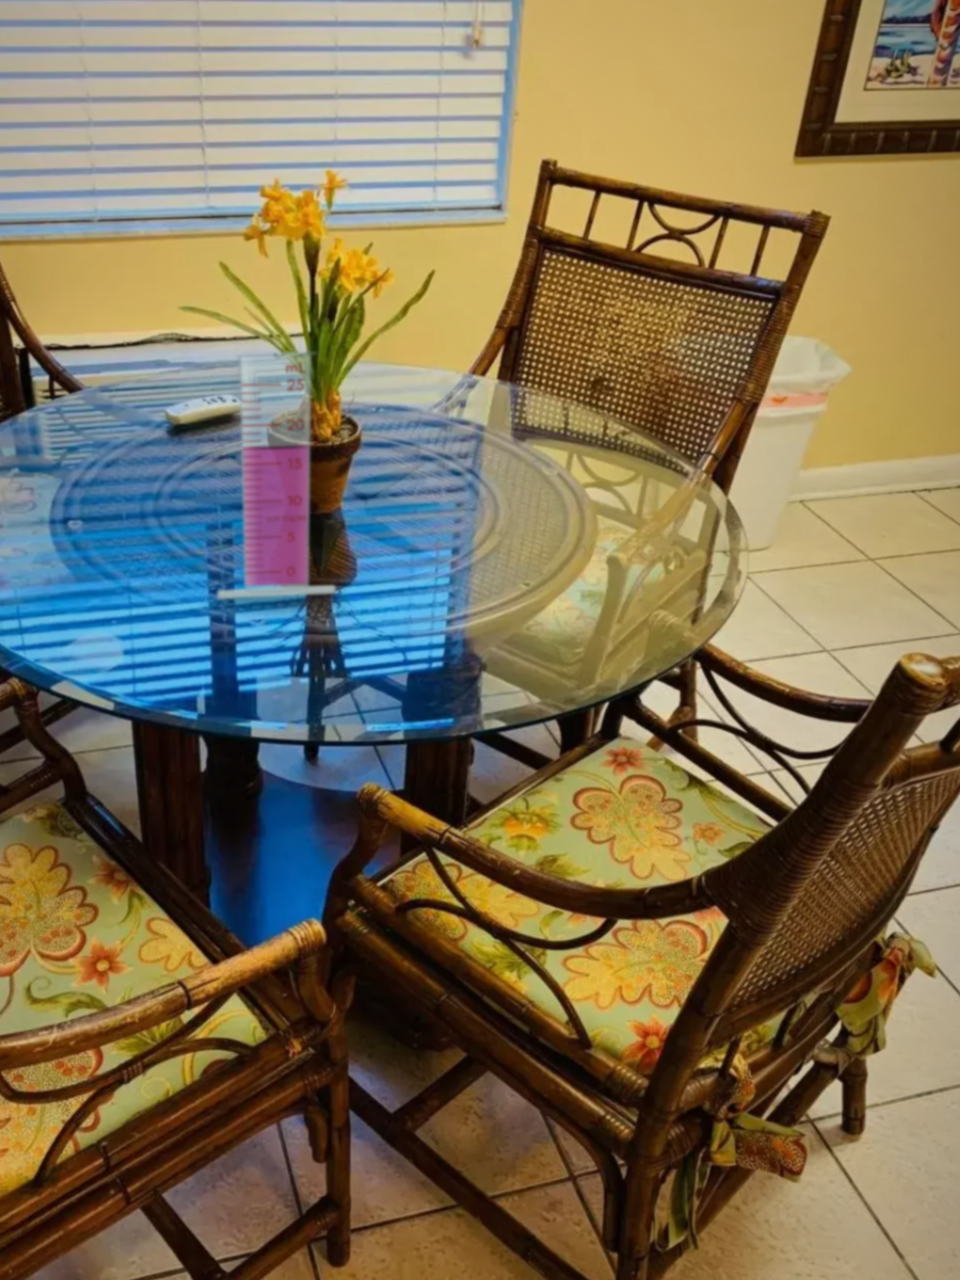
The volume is value=17 unit=mL
